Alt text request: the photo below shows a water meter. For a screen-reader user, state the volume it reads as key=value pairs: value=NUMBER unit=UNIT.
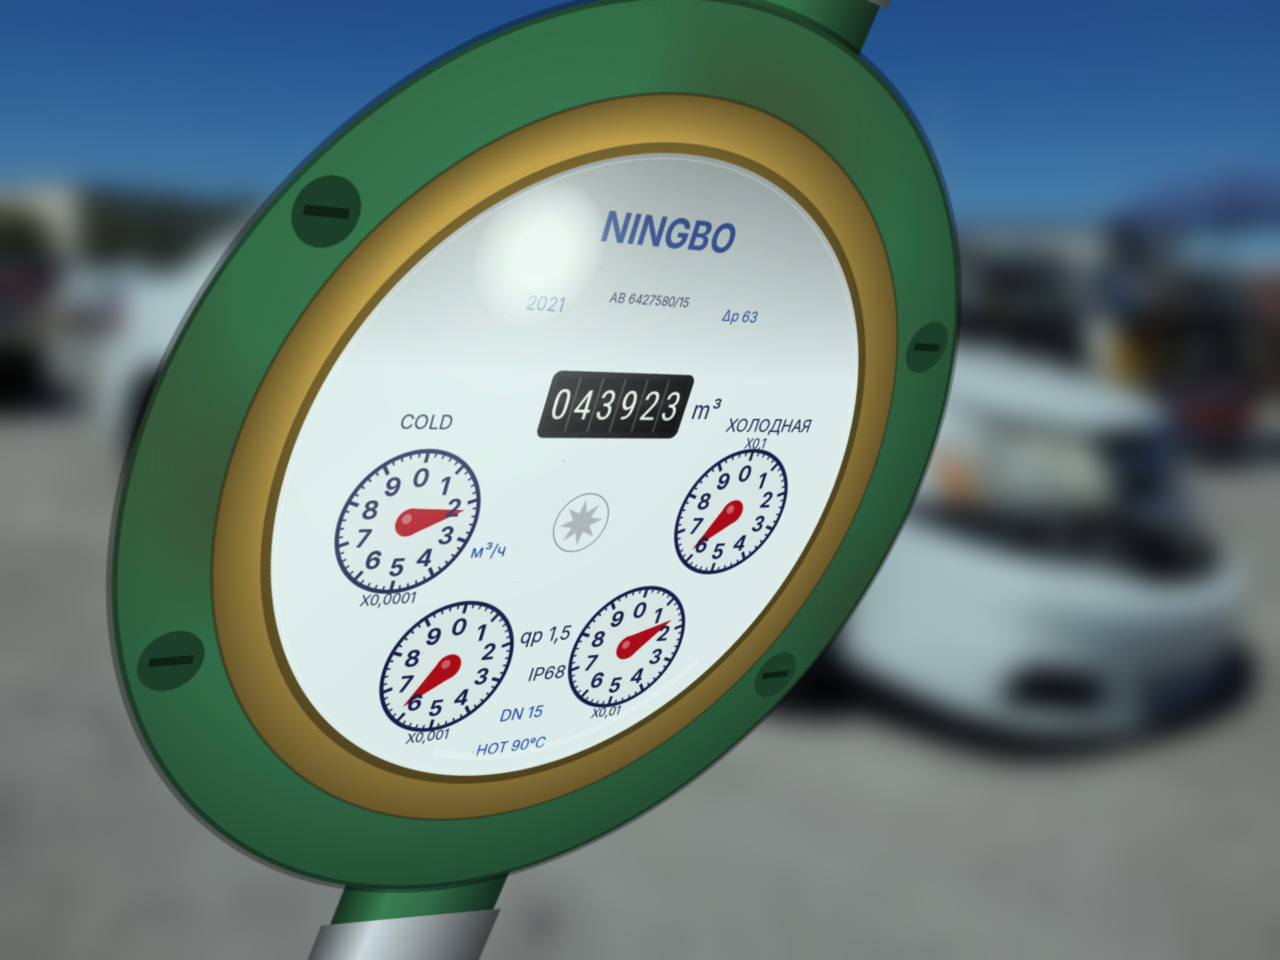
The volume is value=43923.6162 unit=m³
